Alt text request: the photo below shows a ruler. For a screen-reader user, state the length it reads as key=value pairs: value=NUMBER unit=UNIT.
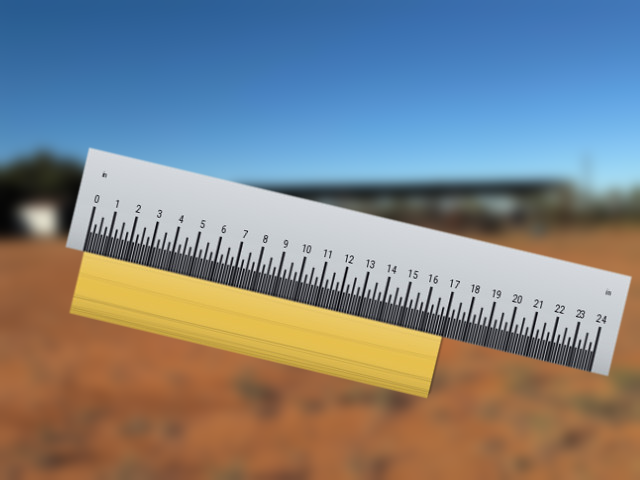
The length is value=17 unit=in
